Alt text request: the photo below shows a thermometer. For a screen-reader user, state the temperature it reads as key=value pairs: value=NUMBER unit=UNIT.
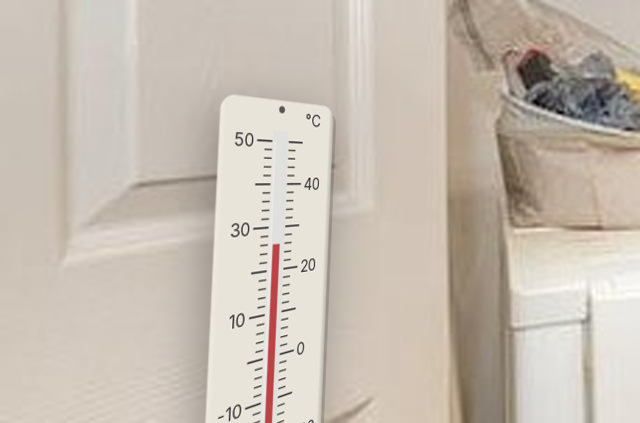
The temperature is value=26 unit=°C
